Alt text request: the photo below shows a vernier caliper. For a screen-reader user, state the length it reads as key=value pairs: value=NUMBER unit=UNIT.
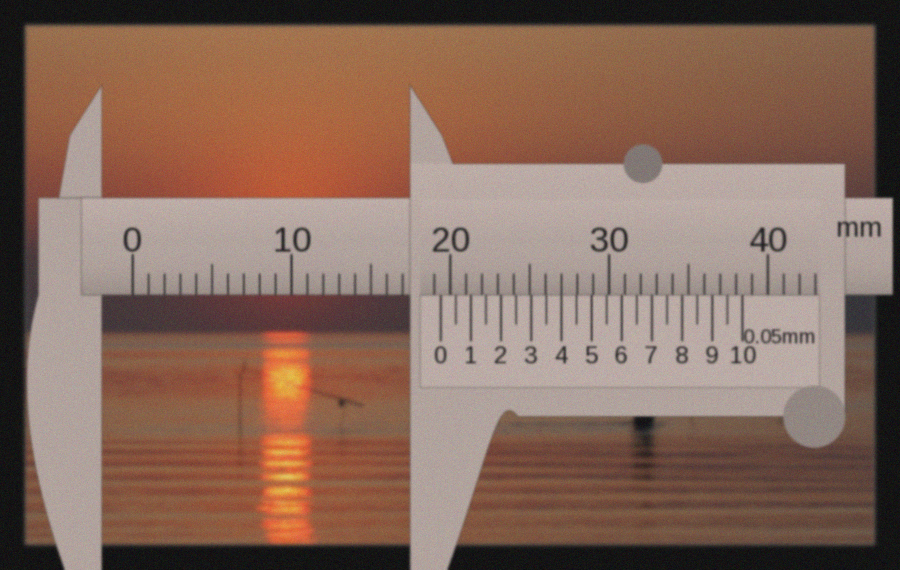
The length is value=19.4 unit=mm
